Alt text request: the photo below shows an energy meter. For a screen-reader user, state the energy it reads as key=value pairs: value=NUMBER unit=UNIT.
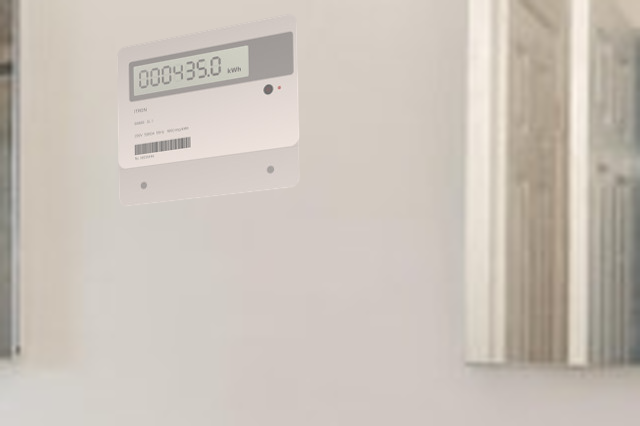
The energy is value=435.0 unit=kWh
